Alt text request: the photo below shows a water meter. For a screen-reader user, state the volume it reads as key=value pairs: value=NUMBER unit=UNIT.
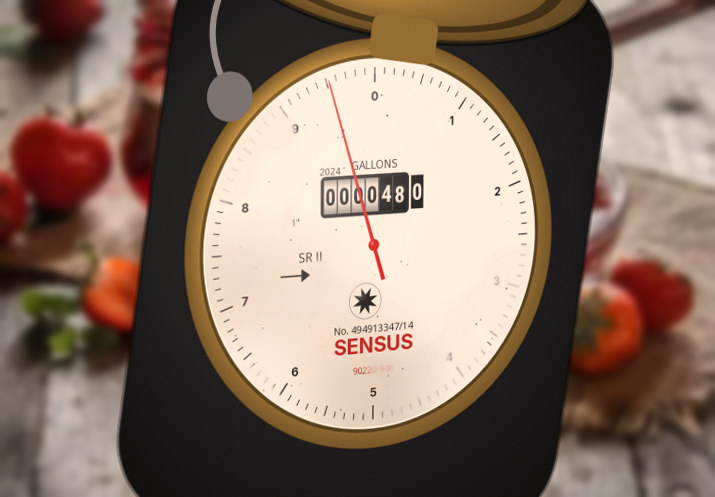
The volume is value=479.5 unit=gal
